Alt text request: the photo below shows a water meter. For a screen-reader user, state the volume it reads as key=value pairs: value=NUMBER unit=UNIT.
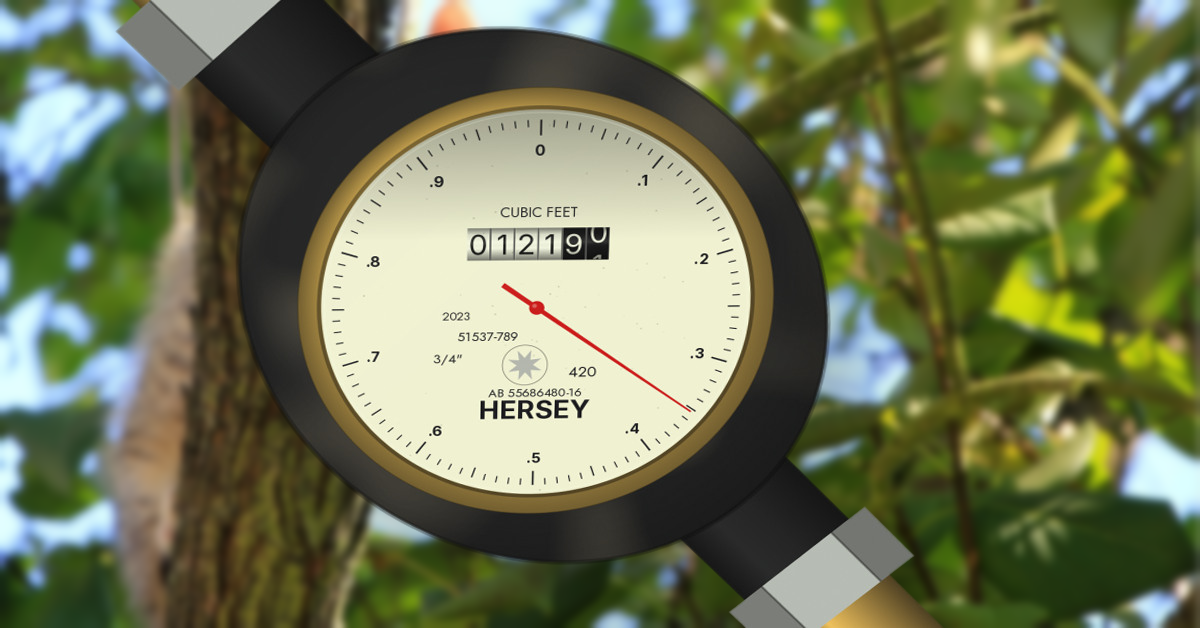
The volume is value=12190.35 unit=ft³
